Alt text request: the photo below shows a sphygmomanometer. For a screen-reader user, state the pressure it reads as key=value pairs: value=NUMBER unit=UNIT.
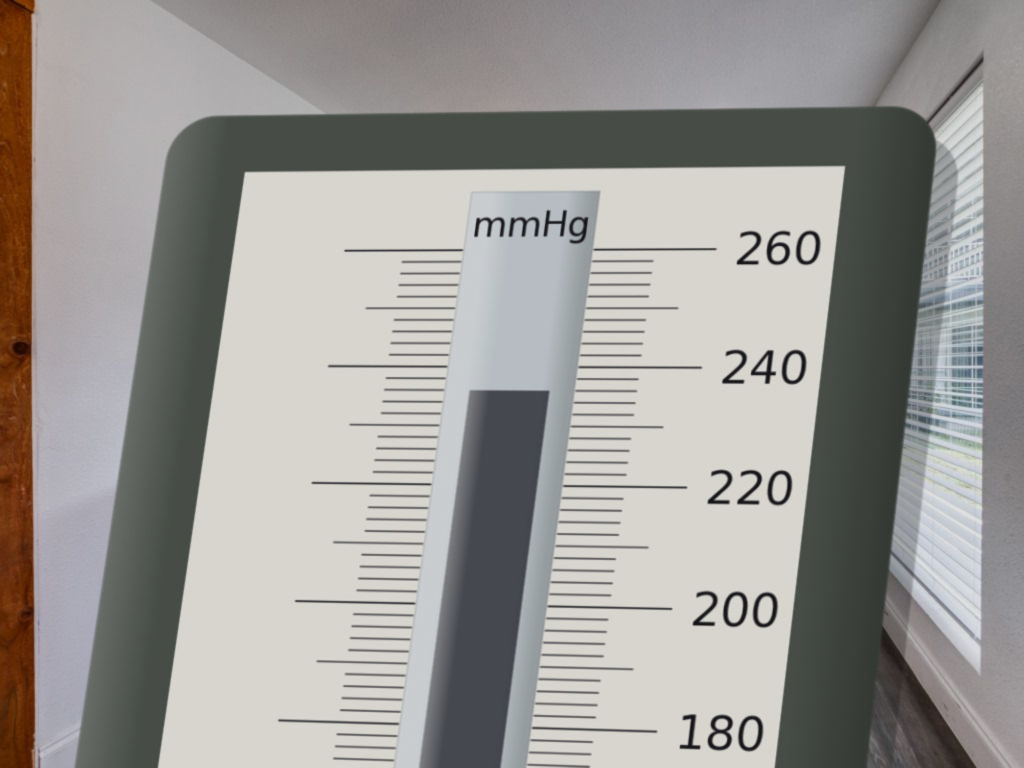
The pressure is value=236 unit=mmHg
